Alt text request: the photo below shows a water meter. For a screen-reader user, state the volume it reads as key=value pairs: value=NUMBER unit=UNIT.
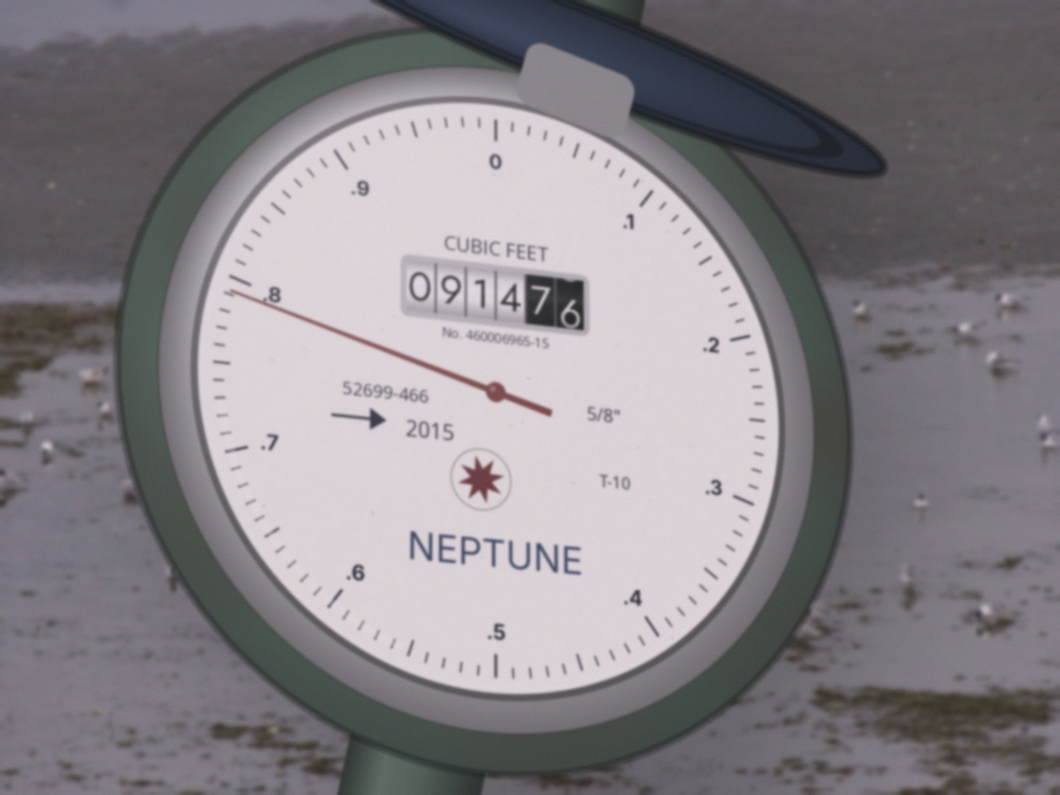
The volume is value=91475.79 unit=ft³
